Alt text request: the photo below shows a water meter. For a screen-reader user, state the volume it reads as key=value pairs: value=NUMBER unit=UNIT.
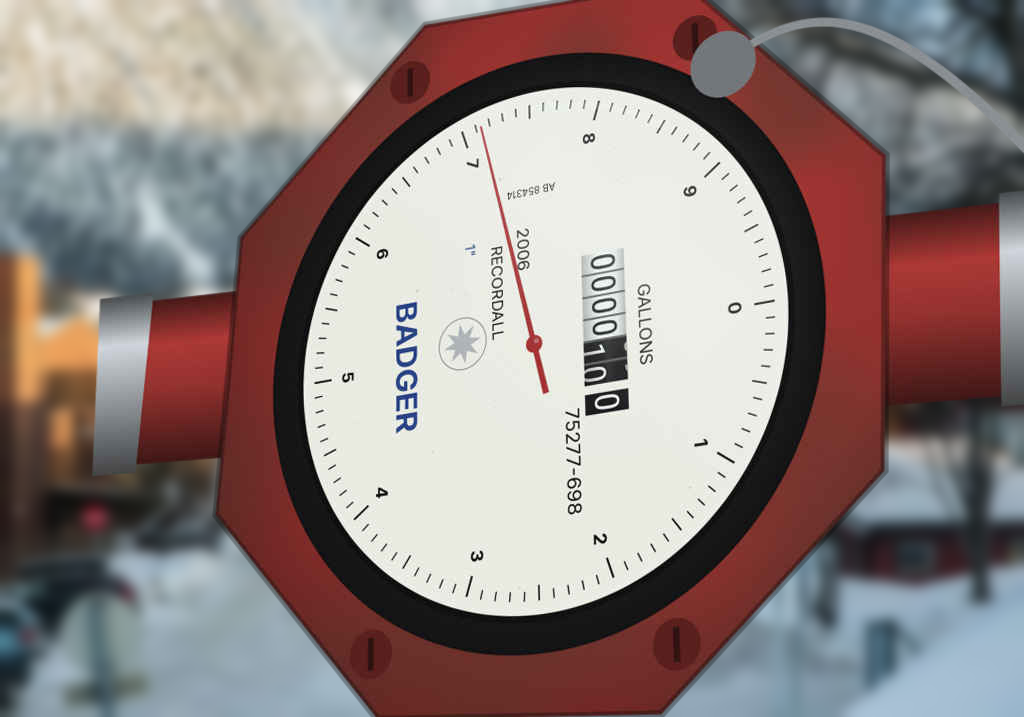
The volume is value=97.1 unit=gal
